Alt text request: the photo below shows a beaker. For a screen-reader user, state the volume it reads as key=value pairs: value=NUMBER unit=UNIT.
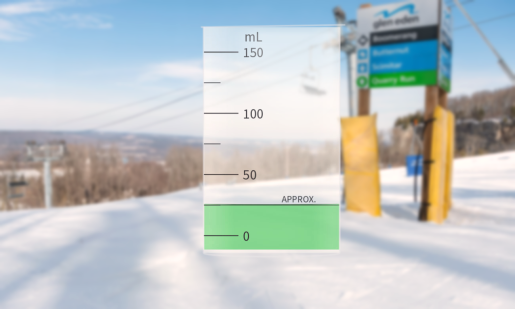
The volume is value=25 unit=mL
